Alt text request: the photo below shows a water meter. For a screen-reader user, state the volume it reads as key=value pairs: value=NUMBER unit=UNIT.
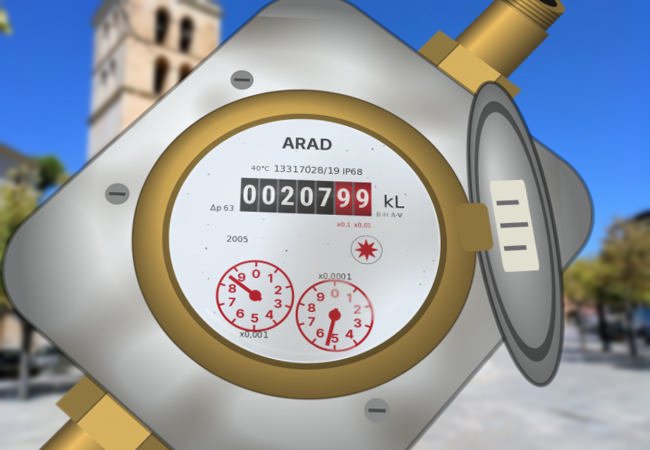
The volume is value=207.9985 unit=kL
